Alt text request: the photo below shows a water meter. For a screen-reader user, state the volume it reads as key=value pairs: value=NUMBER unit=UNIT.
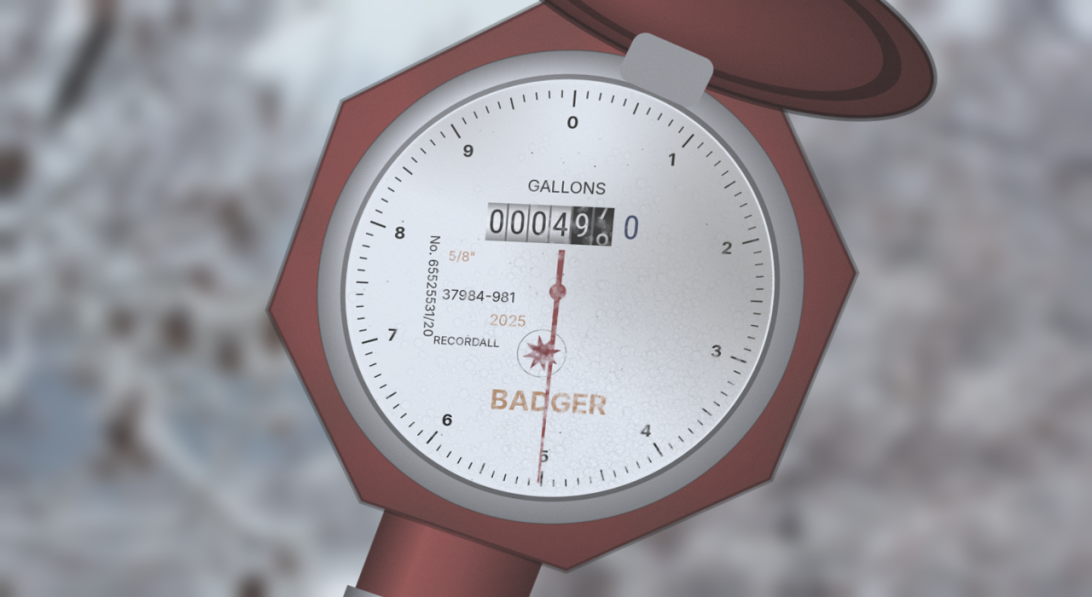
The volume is value=4975.0 unit=gal
